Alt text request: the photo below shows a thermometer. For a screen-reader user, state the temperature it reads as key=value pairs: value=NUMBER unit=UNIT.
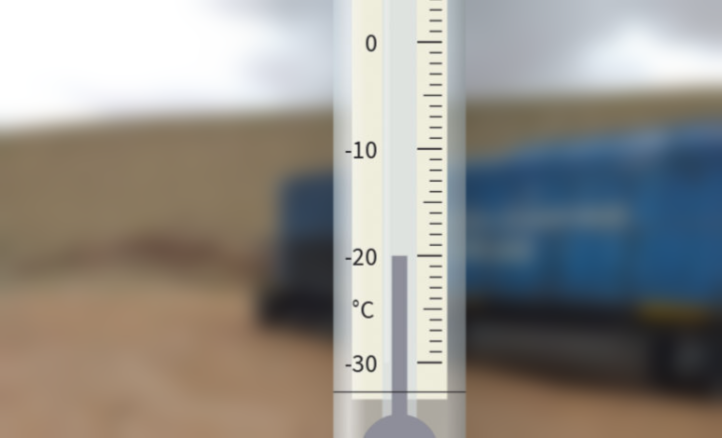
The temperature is value=-20 unit=°C
